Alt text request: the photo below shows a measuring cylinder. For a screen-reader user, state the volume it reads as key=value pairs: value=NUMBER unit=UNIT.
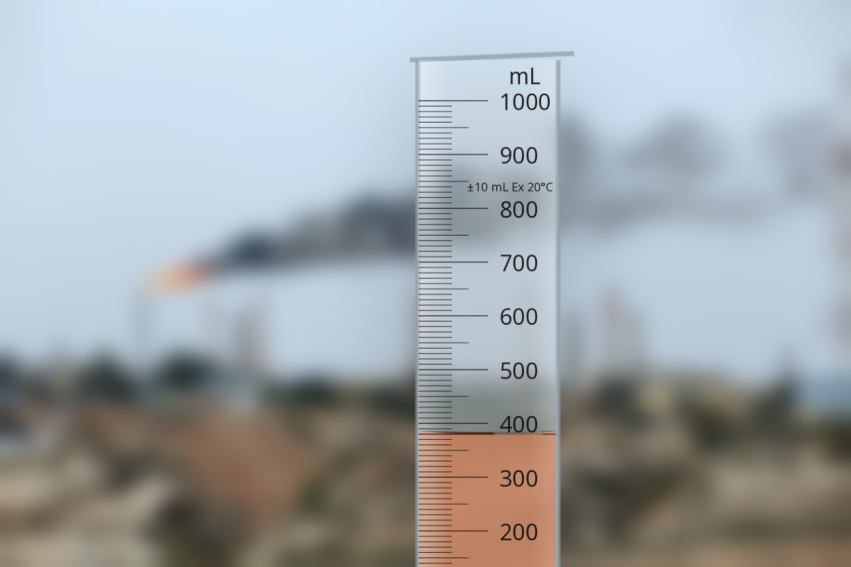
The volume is value=380 unit=mL
